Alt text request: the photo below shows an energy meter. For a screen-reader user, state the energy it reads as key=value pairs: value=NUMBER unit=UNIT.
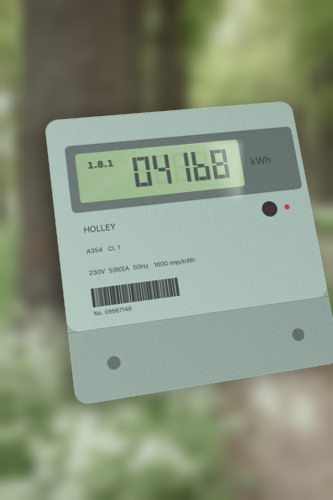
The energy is value=4168 unit=kWh
